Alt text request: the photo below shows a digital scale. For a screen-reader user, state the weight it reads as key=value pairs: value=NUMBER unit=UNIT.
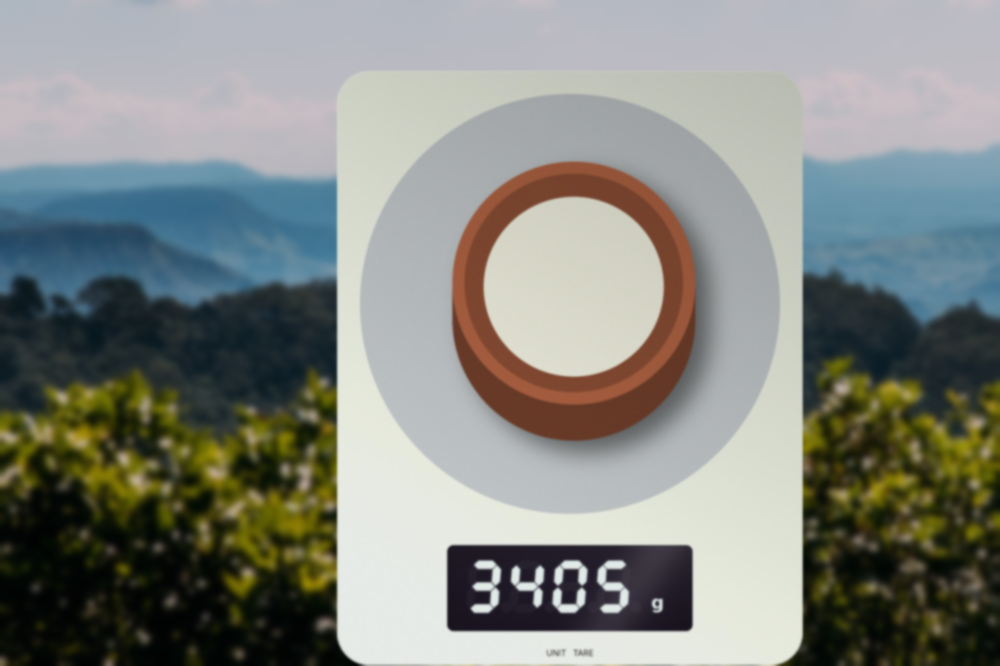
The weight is value=3405 unit=g
